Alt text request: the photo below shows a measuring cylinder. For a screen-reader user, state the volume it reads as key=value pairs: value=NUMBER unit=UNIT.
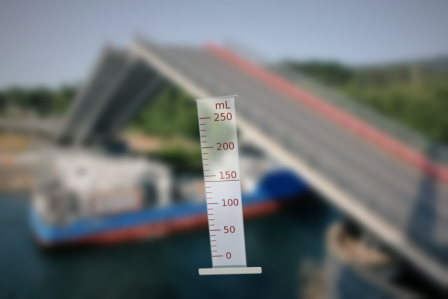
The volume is value=140 unit=mL
